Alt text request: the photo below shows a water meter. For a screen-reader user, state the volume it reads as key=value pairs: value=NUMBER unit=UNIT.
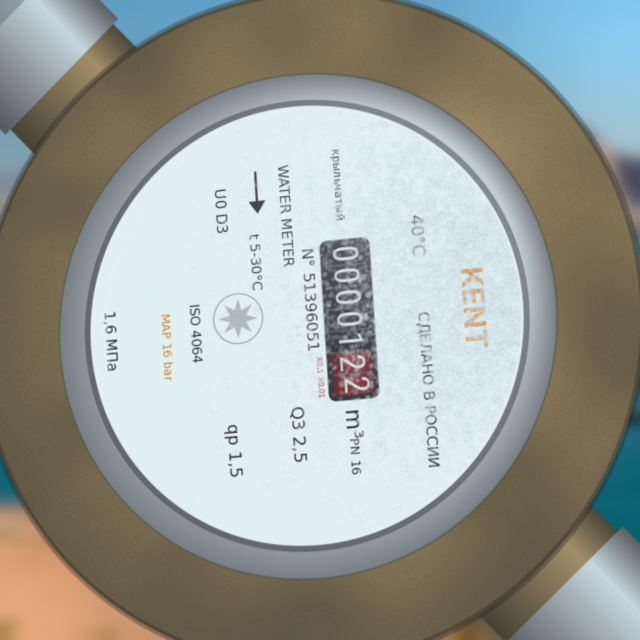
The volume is value=1.22 unit=m³
